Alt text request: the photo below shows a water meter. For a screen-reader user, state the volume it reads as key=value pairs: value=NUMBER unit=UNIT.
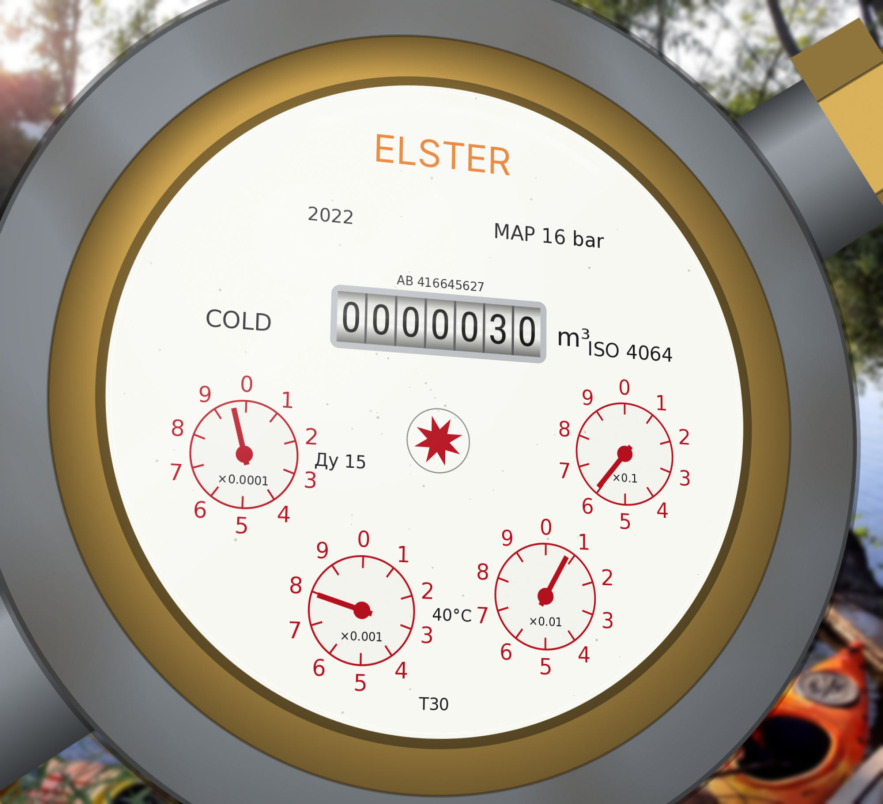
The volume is value=30.6079 unit=m³
